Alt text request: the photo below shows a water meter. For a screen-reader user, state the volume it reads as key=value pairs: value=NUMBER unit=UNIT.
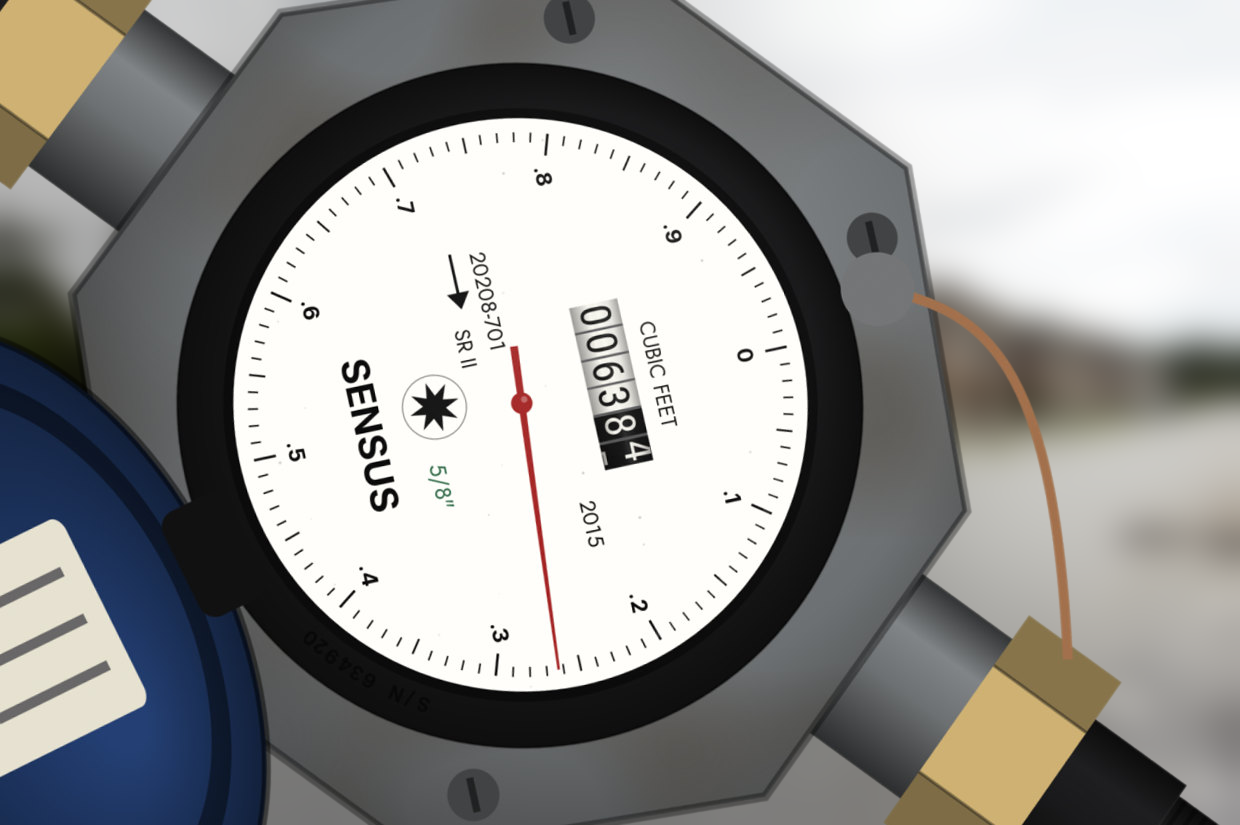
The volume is value=6384.26 unit=ft³
